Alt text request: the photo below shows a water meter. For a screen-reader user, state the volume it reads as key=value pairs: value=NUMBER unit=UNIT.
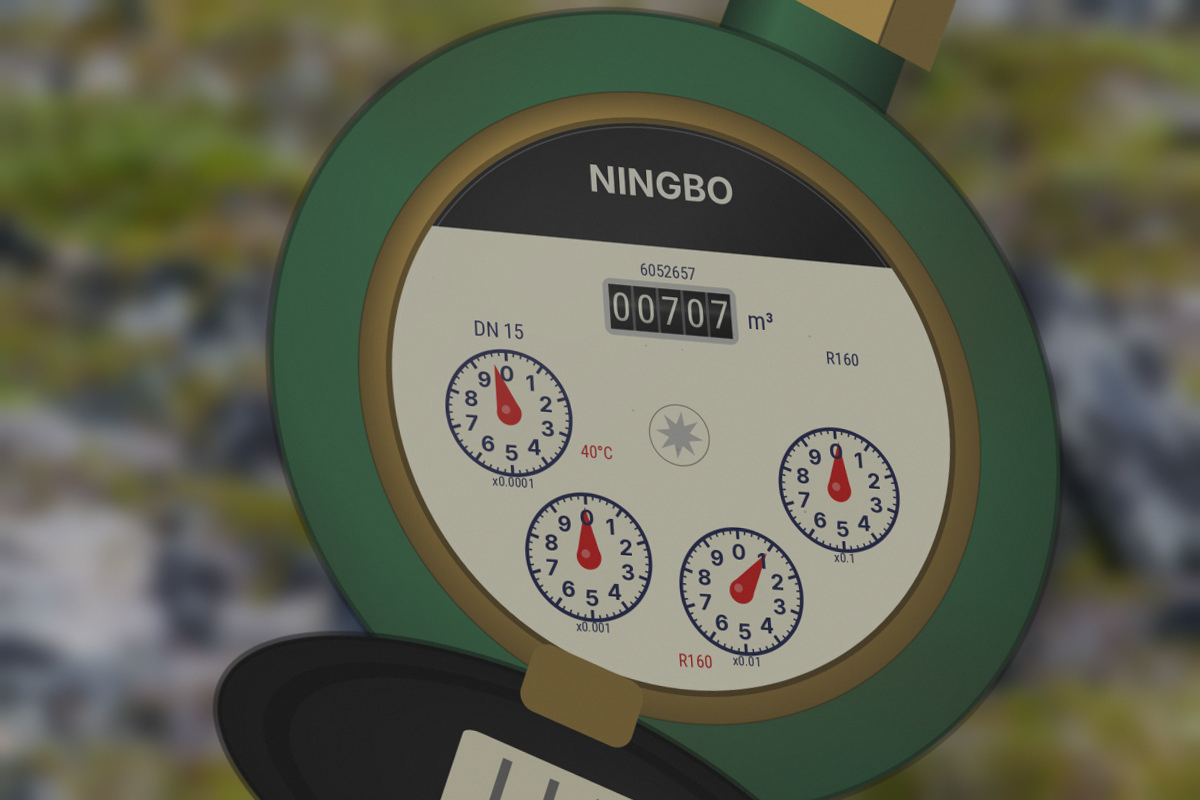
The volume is value=707.0099 unit=m³
